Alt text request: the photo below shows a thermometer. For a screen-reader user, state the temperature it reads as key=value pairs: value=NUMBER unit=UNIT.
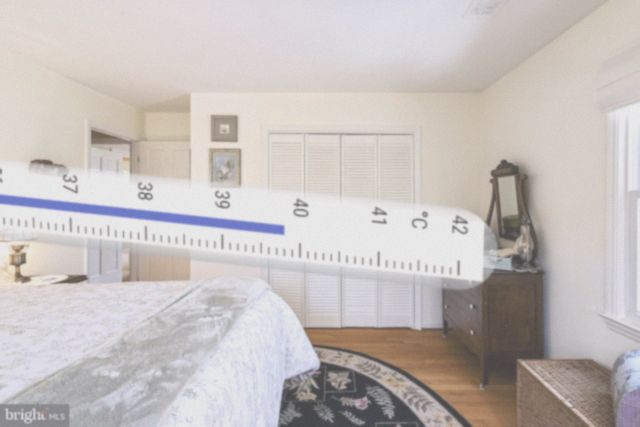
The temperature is value=39.8 unit=°C
